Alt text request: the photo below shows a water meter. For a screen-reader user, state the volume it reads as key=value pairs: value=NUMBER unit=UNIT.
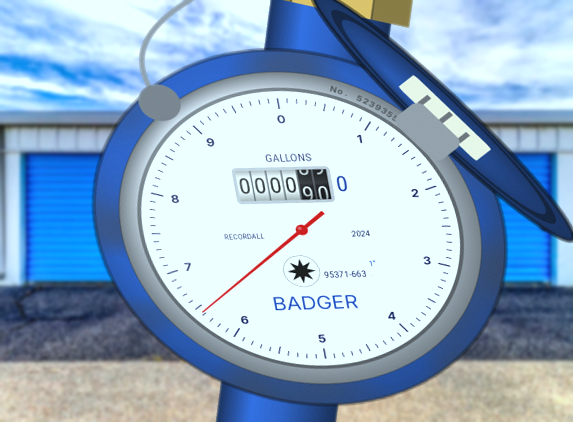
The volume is value=896.4 unit=gal
